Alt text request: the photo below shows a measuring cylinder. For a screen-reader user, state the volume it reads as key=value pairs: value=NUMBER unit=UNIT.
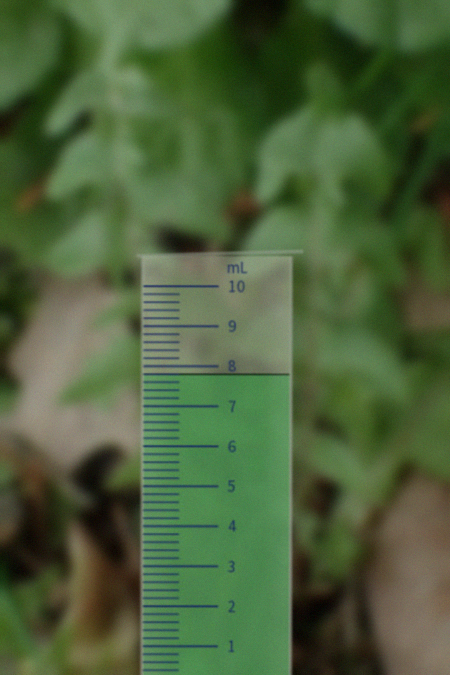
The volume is value=7.8 unit=mL
